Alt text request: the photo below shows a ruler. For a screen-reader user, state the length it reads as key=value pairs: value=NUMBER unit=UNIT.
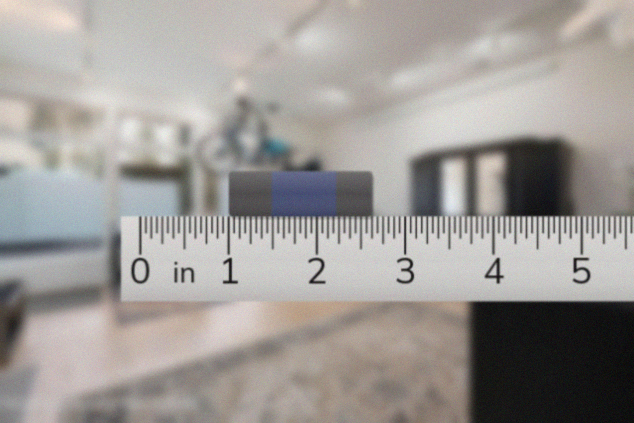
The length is value=1.625 unit=in
